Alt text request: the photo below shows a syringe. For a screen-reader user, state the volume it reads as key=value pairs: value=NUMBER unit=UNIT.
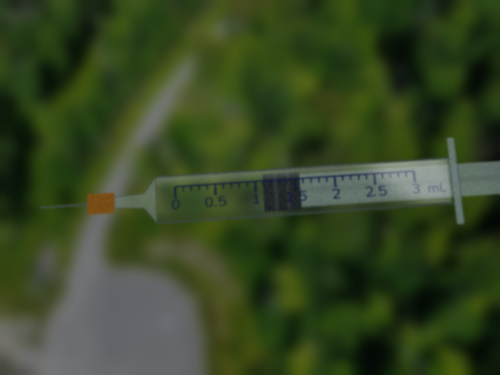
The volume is value=1.1 unit=mL
